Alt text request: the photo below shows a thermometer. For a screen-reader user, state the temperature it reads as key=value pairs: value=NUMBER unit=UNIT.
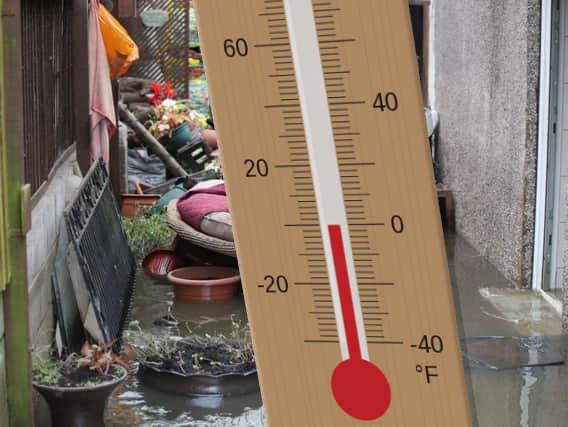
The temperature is value=0 unit=°F
